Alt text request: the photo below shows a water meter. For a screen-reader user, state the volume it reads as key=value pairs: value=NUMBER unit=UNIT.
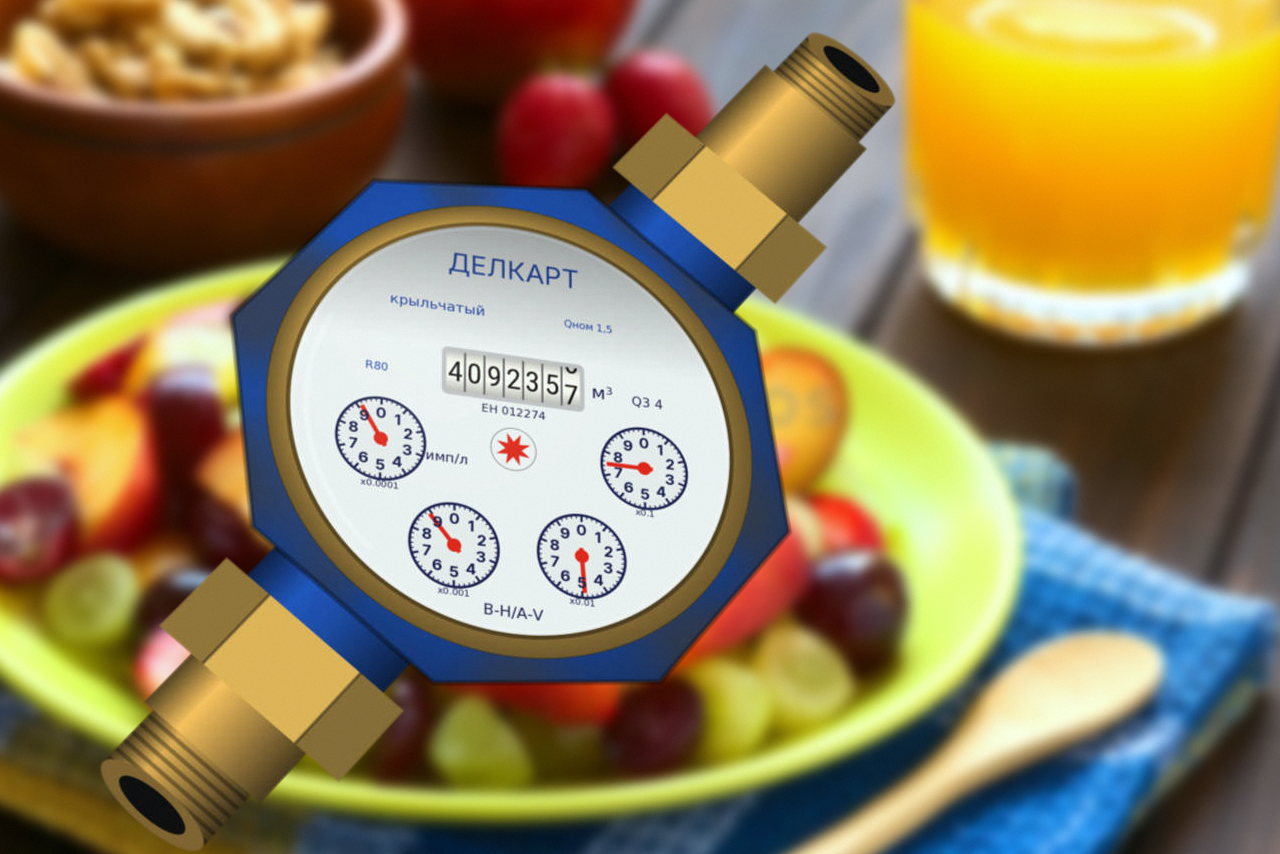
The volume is value=4092356.7489 unit=m³
